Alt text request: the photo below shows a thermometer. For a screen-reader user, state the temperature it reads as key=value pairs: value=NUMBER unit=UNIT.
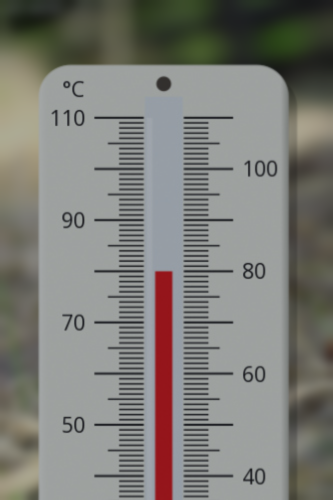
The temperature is value=80 unit=°C
